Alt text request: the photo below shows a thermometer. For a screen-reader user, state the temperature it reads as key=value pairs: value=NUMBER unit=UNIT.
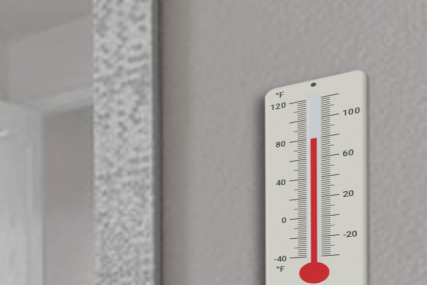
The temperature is value=80 unit=°F
